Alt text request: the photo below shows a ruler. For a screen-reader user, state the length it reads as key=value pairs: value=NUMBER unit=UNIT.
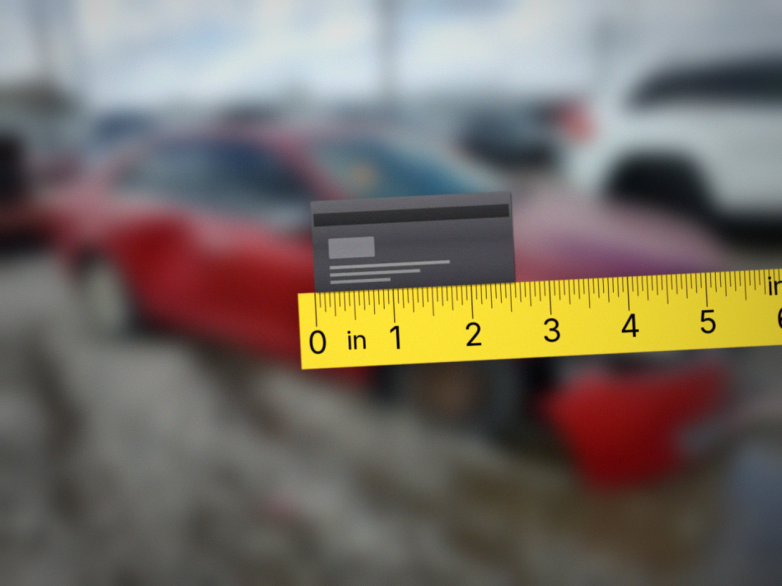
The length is value=2.5625 unit=in
